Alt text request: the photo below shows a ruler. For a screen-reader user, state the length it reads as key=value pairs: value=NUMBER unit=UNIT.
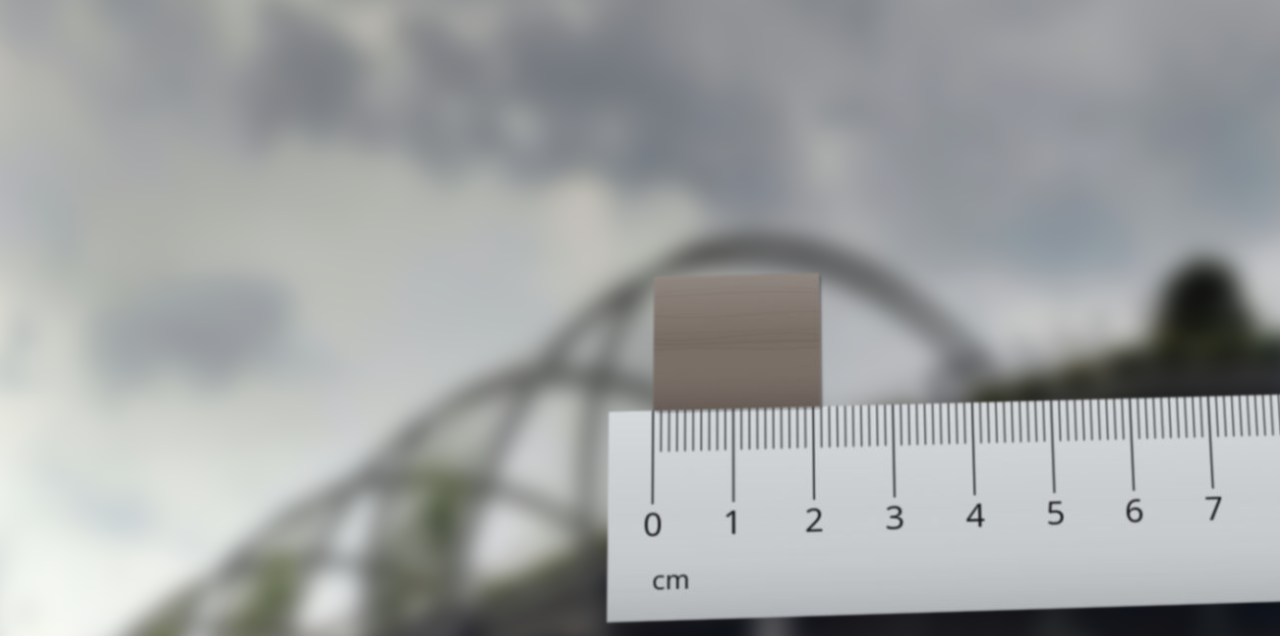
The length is value=2.1 unit=cm
